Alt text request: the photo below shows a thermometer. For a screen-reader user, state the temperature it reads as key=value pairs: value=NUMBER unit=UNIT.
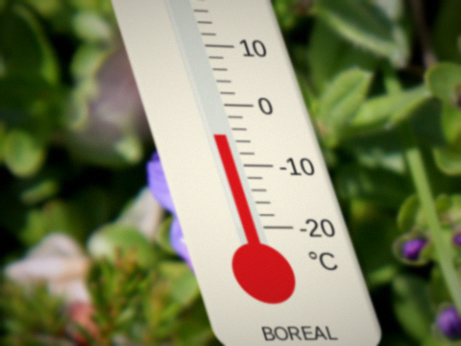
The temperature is value=-5 unit=°C
